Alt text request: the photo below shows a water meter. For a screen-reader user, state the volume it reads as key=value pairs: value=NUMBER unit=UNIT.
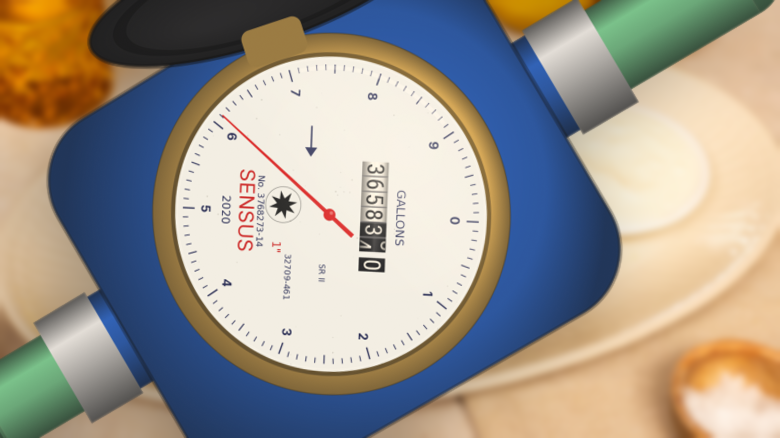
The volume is value=3658336.1 unit=gal
